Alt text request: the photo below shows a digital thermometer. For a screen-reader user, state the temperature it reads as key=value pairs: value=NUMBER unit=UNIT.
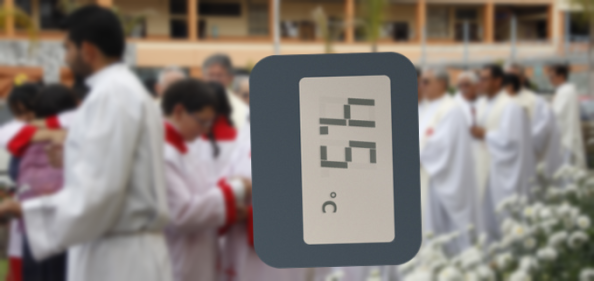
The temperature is value=4.5 unit=°C
